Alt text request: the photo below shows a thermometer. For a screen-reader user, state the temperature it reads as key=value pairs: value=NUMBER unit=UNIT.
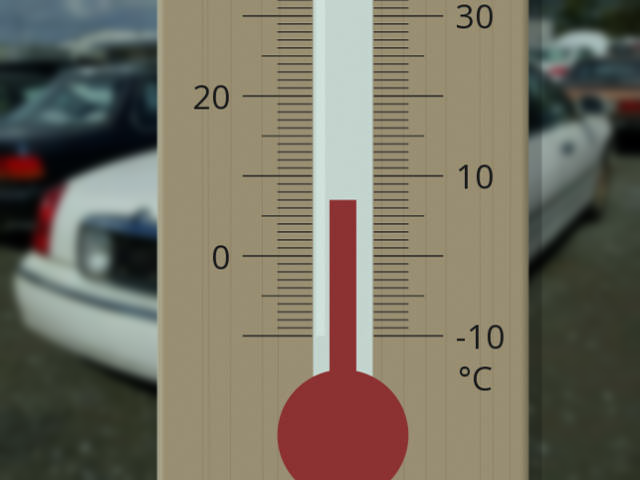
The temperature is value=7 unit=°C
